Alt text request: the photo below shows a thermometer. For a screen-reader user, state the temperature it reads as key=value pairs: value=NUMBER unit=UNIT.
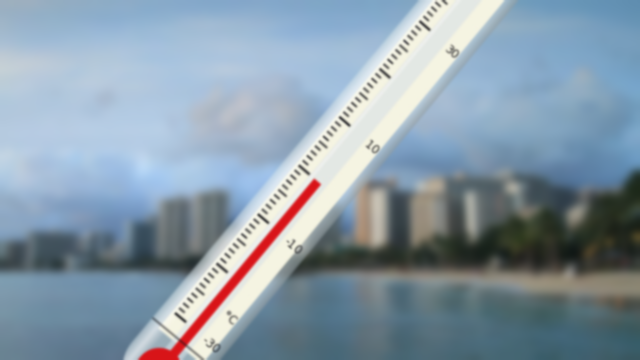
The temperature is value=0 unit=°C
